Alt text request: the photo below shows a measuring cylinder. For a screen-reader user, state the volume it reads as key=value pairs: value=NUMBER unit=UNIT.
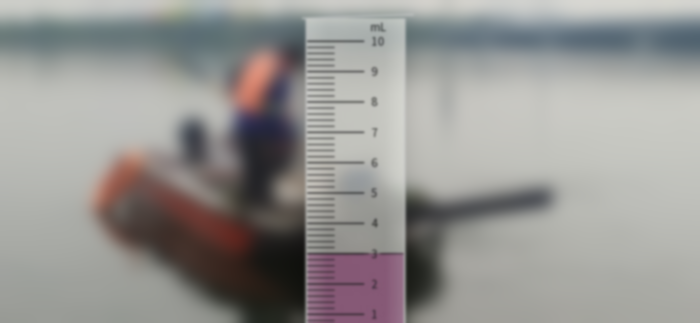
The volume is value=3 unit=mL
